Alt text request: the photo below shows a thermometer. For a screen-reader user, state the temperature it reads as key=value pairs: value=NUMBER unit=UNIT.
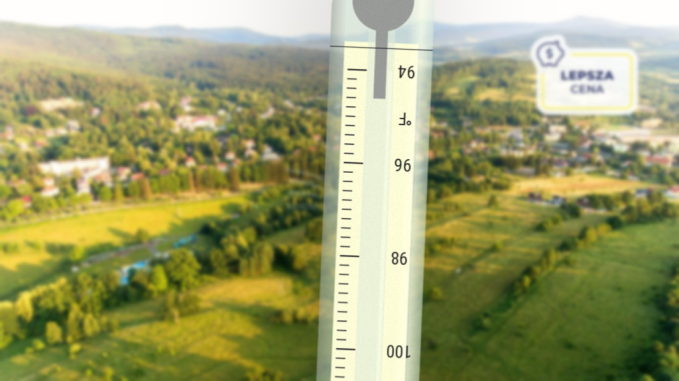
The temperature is value=94.6 unit=°F
